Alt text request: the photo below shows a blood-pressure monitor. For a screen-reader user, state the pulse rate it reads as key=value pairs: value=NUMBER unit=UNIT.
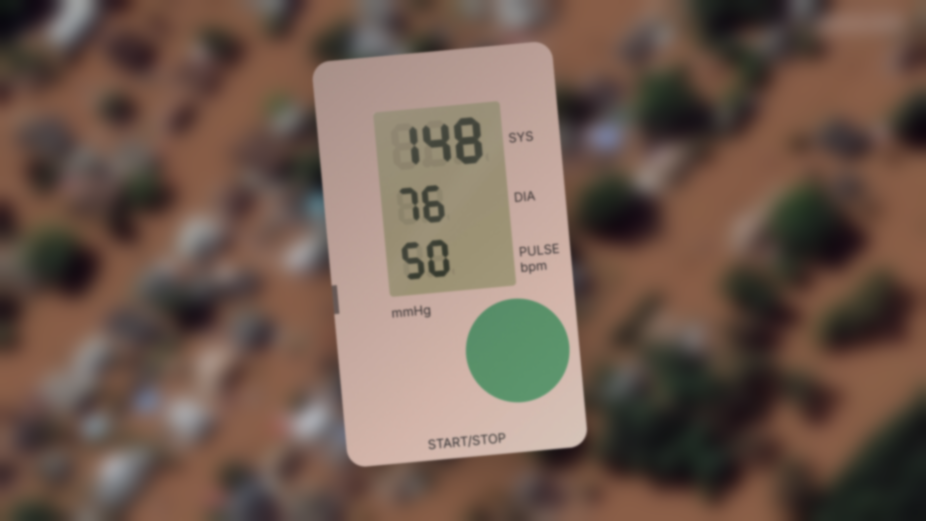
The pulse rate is value=50 unit=bpm
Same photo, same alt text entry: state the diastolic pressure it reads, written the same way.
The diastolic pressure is value=76 unit=mmHg
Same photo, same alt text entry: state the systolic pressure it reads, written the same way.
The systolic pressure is value=148 unit=mmHg
